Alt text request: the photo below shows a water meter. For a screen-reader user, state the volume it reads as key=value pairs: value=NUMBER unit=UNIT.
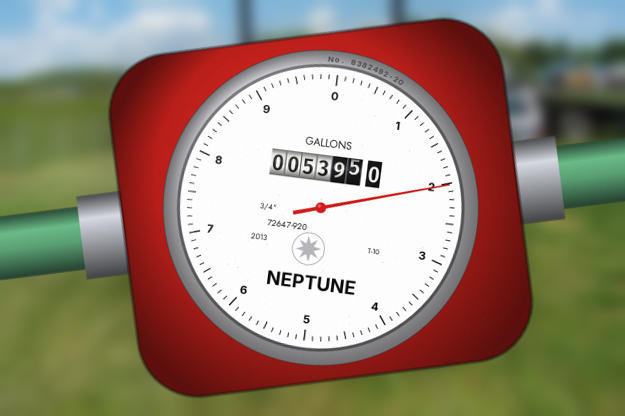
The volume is value=53952.0 unit=gal
